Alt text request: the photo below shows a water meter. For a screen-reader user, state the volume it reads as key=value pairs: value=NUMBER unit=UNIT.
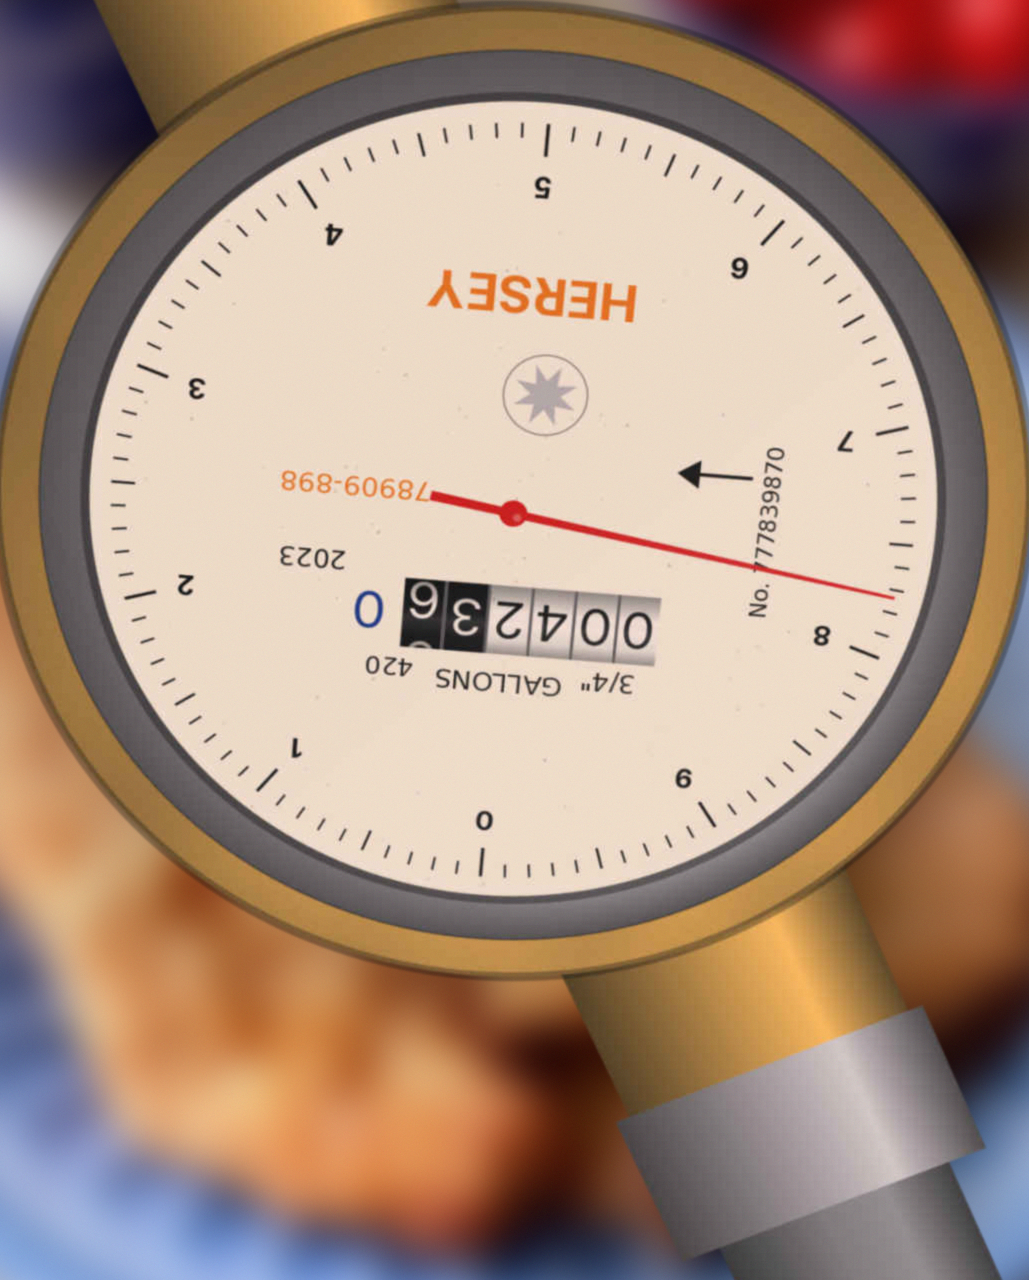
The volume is value=42357.7 unit=gal
